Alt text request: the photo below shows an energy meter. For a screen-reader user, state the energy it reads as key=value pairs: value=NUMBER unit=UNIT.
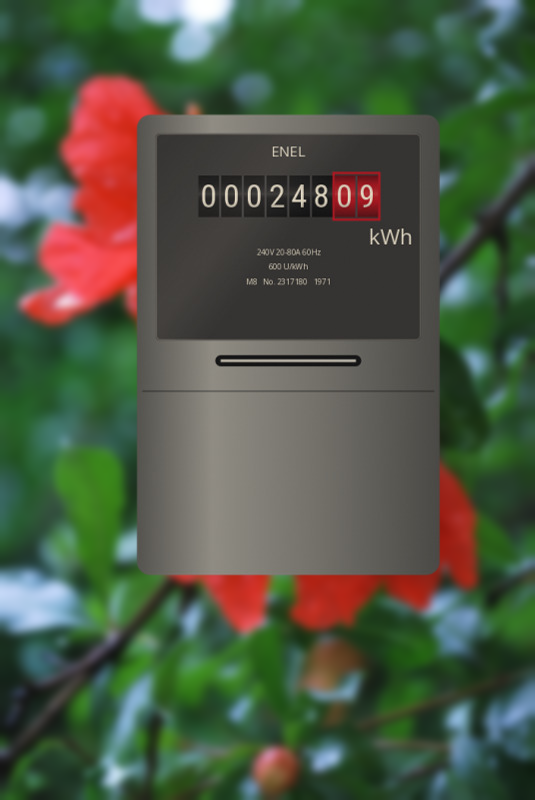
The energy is value=248.09 unit=kWh
